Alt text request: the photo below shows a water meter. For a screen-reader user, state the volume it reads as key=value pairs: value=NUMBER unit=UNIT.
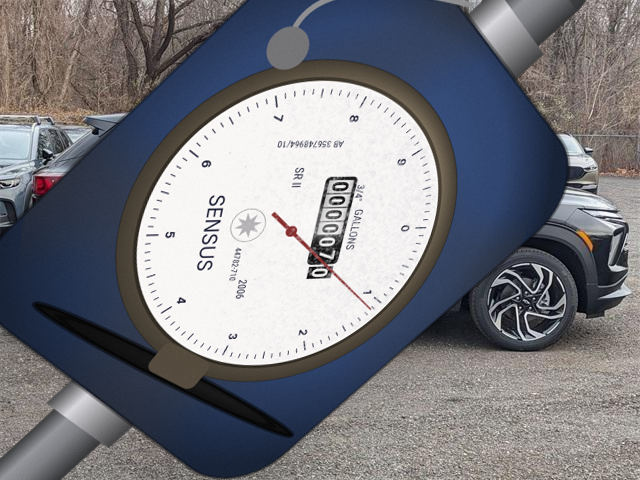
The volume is value=71.1 unit=gal
